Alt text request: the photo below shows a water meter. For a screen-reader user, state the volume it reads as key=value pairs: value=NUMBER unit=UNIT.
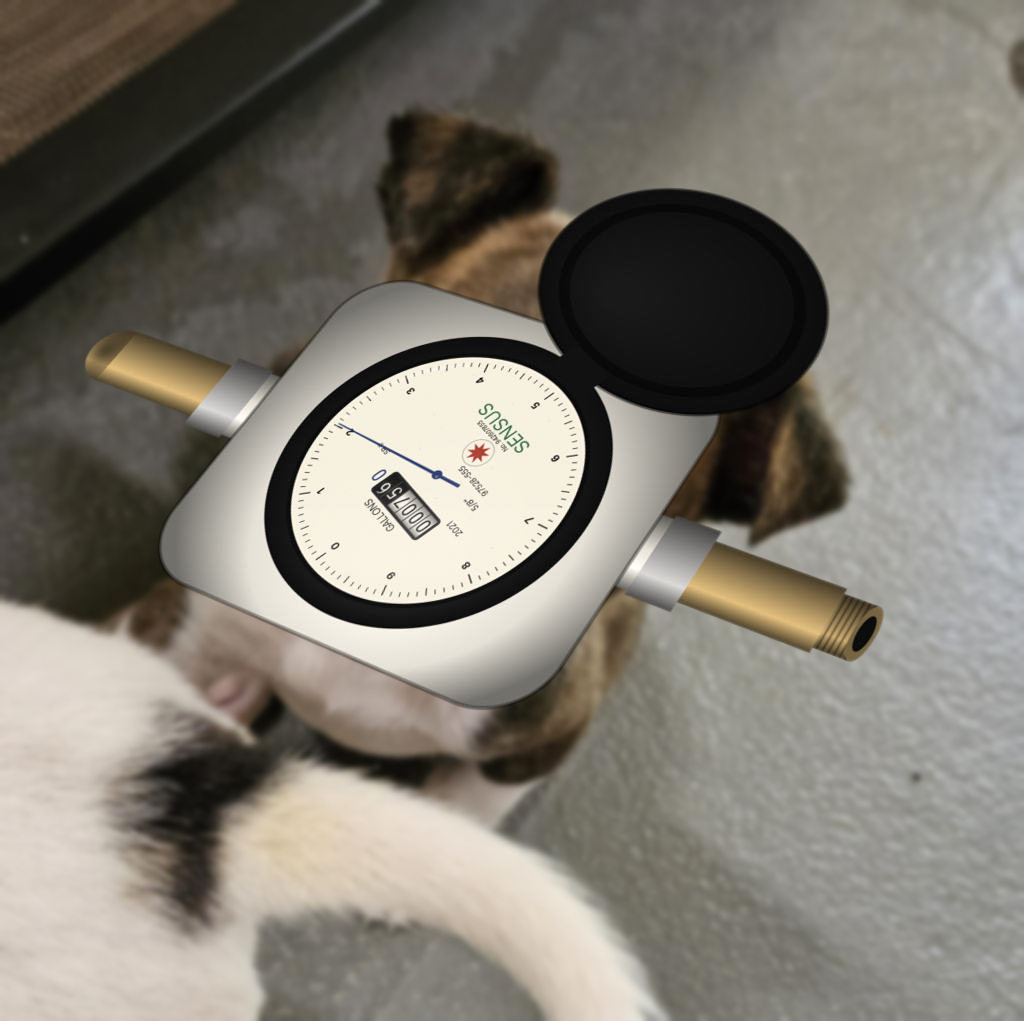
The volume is value=7562.0 unit=gal
